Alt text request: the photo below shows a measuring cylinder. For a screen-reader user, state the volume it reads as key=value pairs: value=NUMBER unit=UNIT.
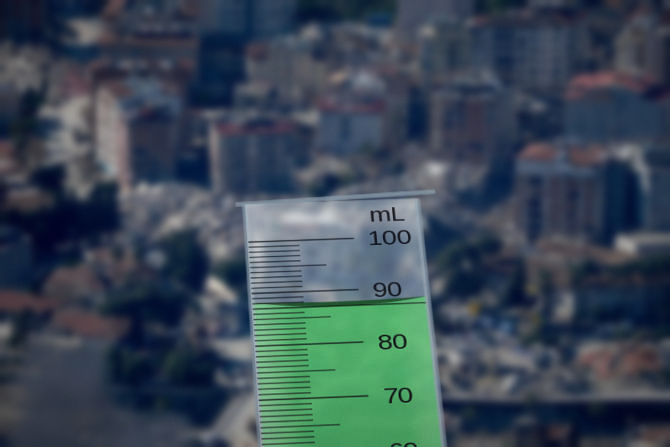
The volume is value=87 unit=mL
